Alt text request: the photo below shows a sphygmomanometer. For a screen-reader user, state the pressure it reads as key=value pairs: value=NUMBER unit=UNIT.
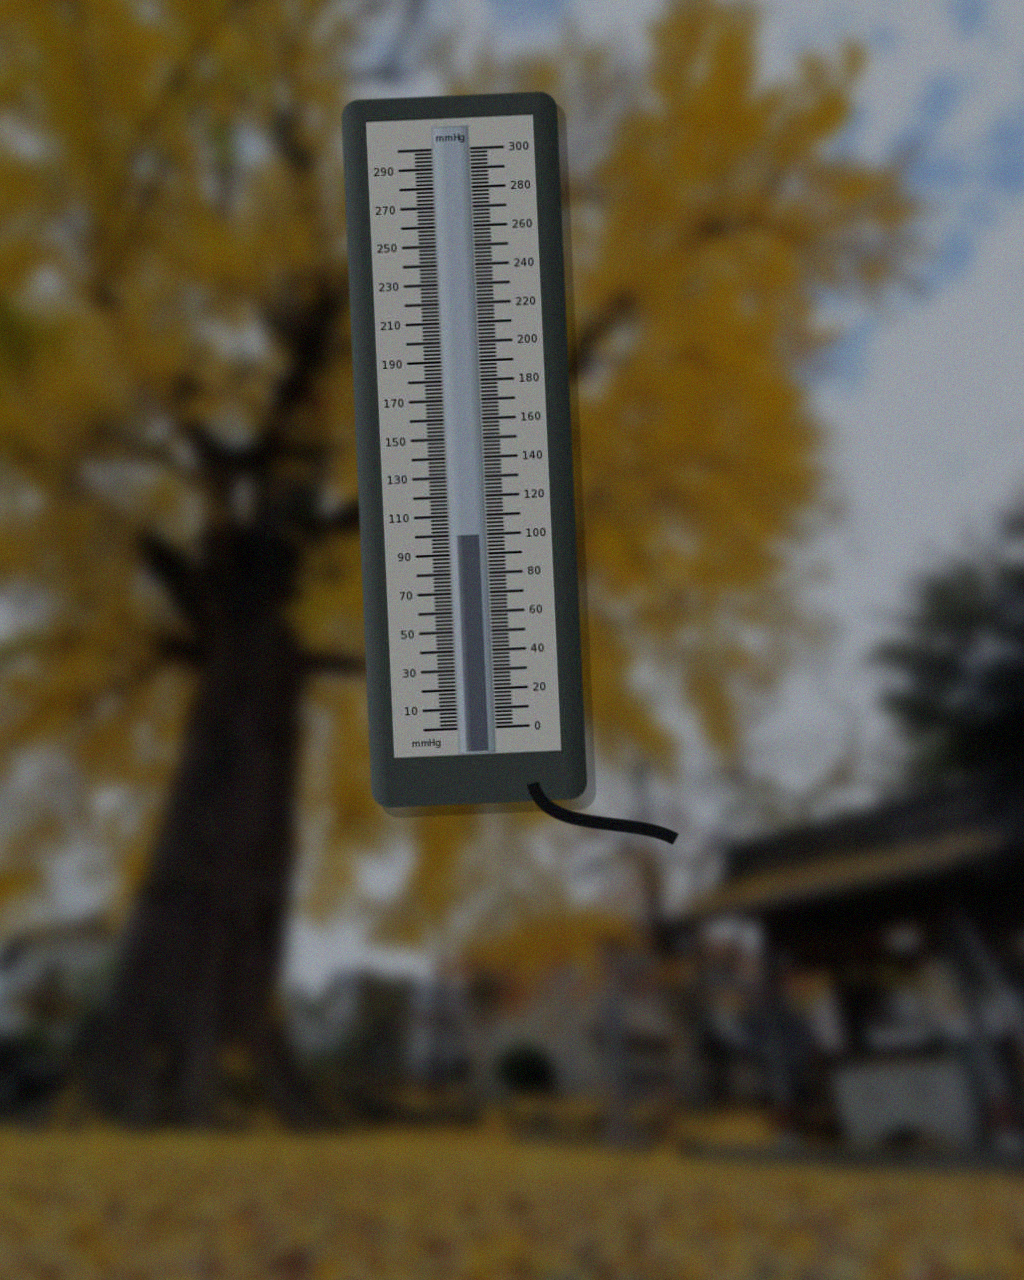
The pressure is value=100 unit=mmHg
